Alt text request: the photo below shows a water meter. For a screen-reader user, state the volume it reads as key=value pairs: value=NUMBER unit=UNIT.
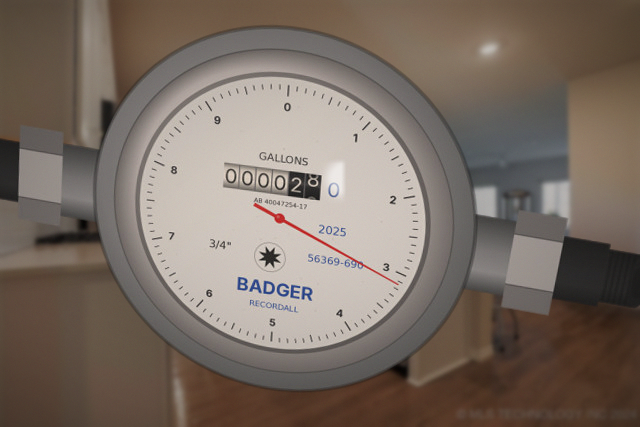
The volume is value=283.1 unit=gal
